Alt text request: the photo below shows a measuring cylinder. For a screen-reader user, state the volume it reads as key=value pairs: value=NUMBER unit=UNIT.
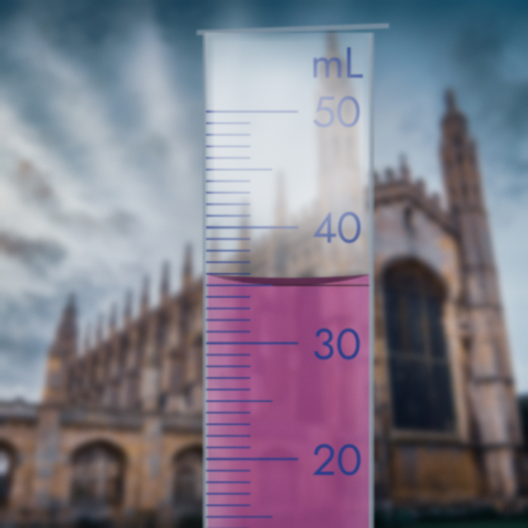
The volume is value=35 unit=mL
